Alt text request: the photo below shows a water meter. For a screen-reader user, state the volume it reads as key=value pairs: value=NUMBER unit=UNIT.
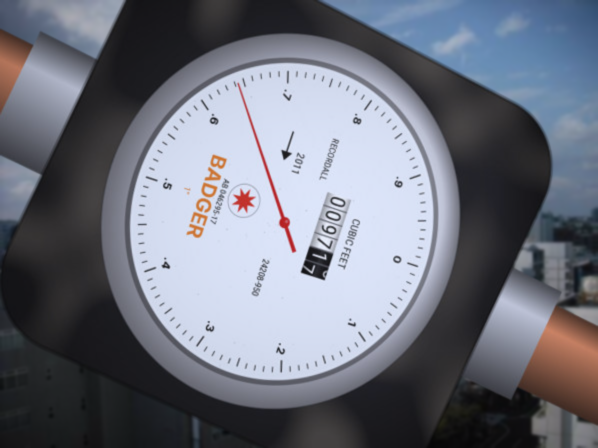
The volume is value=9716.64 unit=ft³
